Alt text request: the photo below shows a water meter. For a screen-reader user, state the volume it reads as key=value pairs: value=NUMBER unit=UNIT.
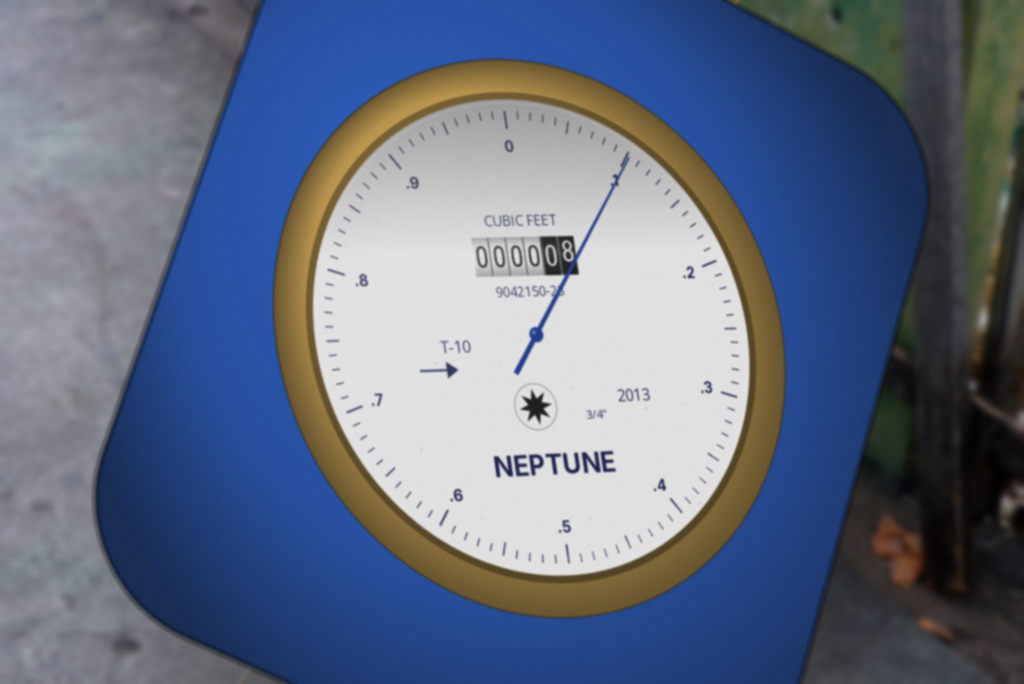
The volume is value=8.10 unit=ft³
